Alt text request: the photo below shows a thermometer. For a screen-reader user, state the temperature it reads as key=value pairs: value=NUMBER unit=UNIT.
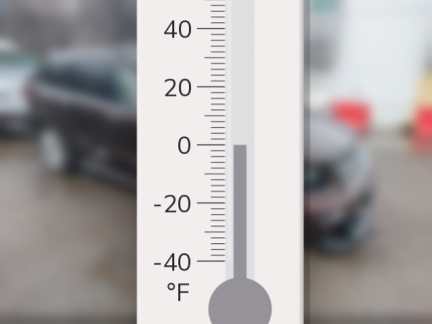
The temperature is value=0 unit=°F
